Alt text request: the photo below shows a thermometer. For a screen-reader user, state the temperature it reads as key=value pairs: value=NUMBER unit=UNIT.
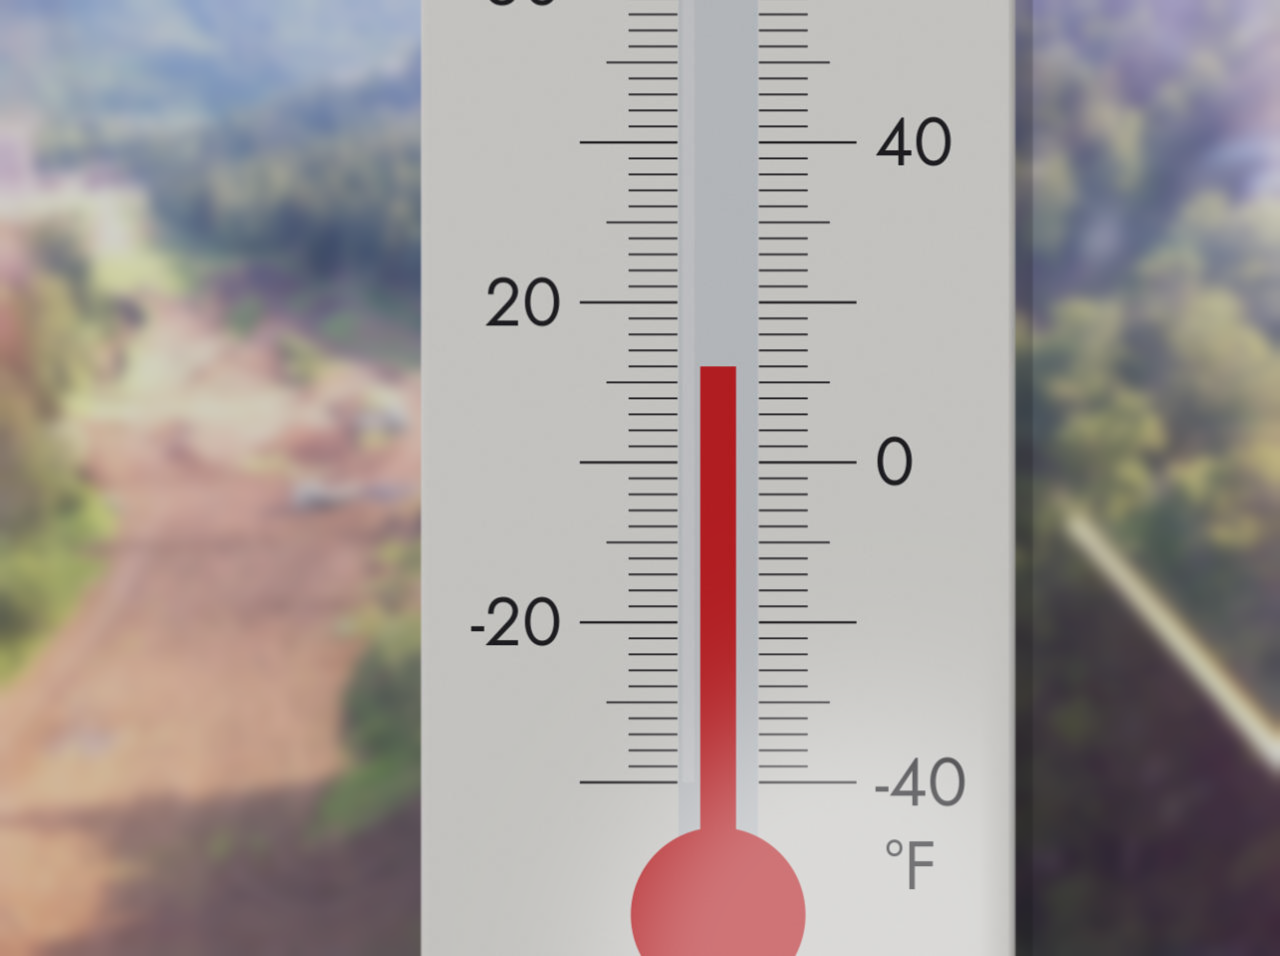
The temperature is value=12 unit=°F
